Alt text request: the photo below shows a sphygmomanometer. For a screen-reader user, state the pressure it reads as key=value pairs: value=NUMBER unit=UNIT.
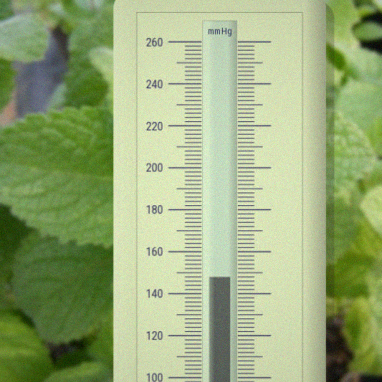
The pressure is value=148 unit=mmHg
